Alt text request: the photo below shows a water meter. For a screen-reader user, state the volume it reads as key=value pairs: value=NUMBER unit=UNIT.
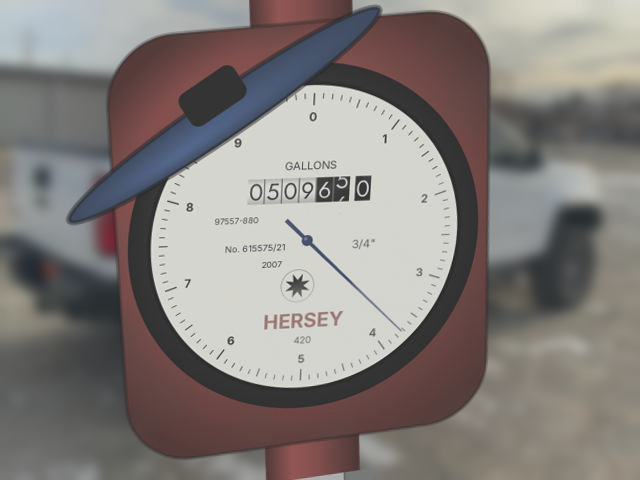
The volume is value=509653.7 unit=gal
